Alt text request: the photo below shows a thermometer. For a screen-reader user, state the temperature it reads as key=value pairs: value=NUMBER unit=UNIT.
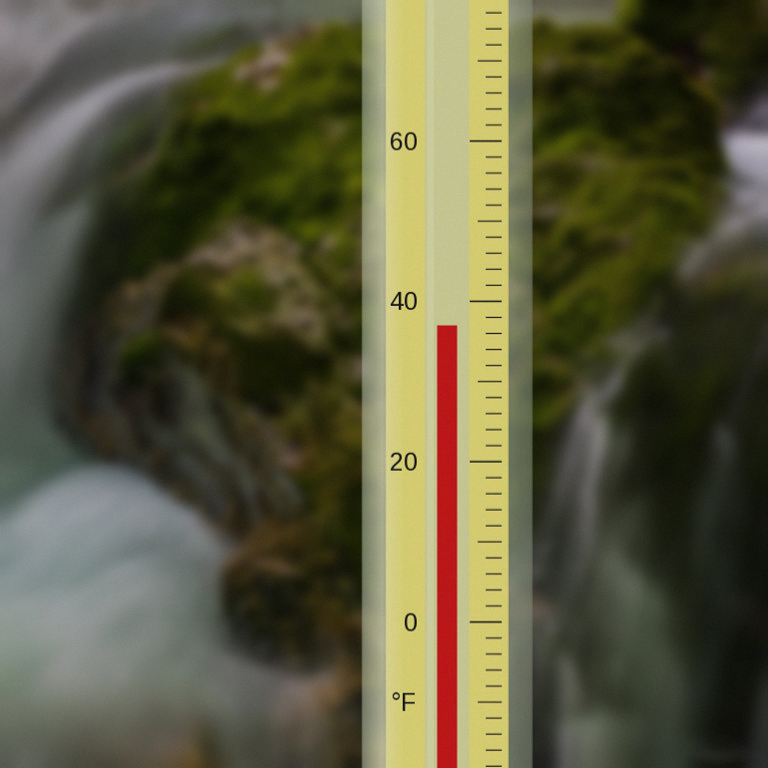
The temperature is value=37 unit=°F
